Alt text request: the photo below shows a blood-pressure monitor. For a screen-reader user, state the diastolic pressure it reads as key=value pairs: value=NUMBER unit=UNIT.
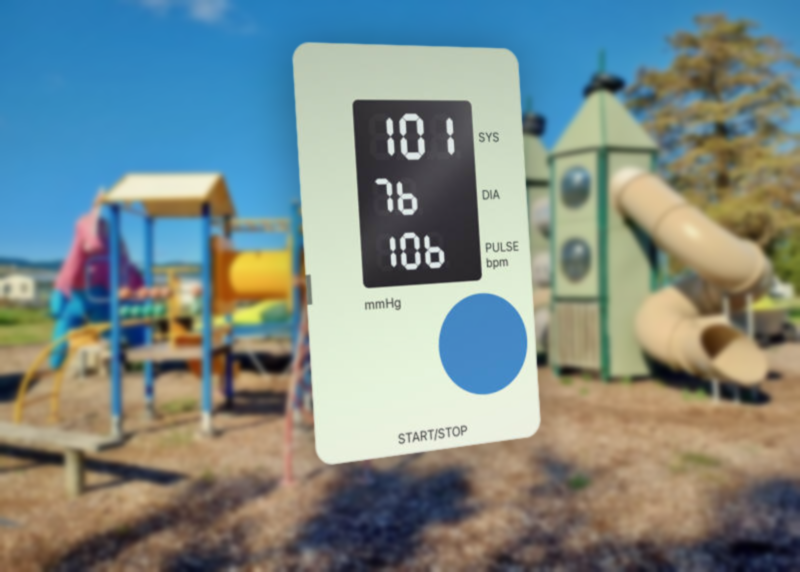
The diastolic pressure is value=76 unit=mmHg
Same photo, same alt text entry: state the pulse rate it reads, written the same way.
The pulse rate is value=106 unit=bpm
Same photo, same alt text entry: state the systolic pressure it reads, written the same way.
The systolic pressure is value=101 unit=mmHg
